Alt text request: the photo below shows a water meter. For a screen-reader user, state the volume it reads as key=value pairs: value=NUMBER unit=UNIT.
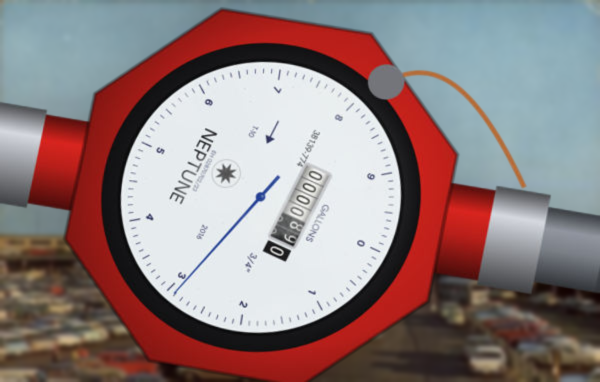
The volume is value=892.9 unit=gal
